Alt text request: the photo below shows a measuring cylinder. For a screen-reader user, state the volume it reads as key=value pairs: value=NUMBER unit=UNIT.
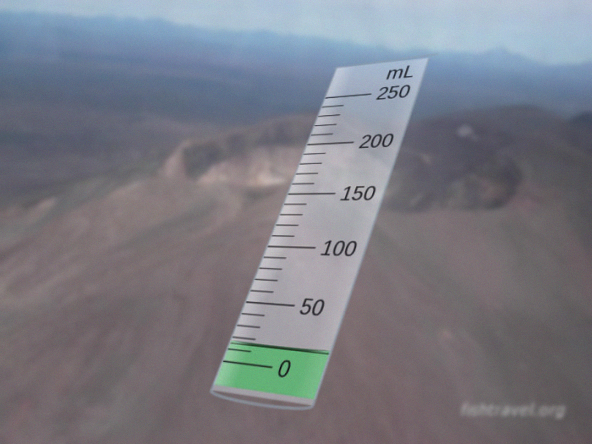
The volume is value=15 unit=mL
